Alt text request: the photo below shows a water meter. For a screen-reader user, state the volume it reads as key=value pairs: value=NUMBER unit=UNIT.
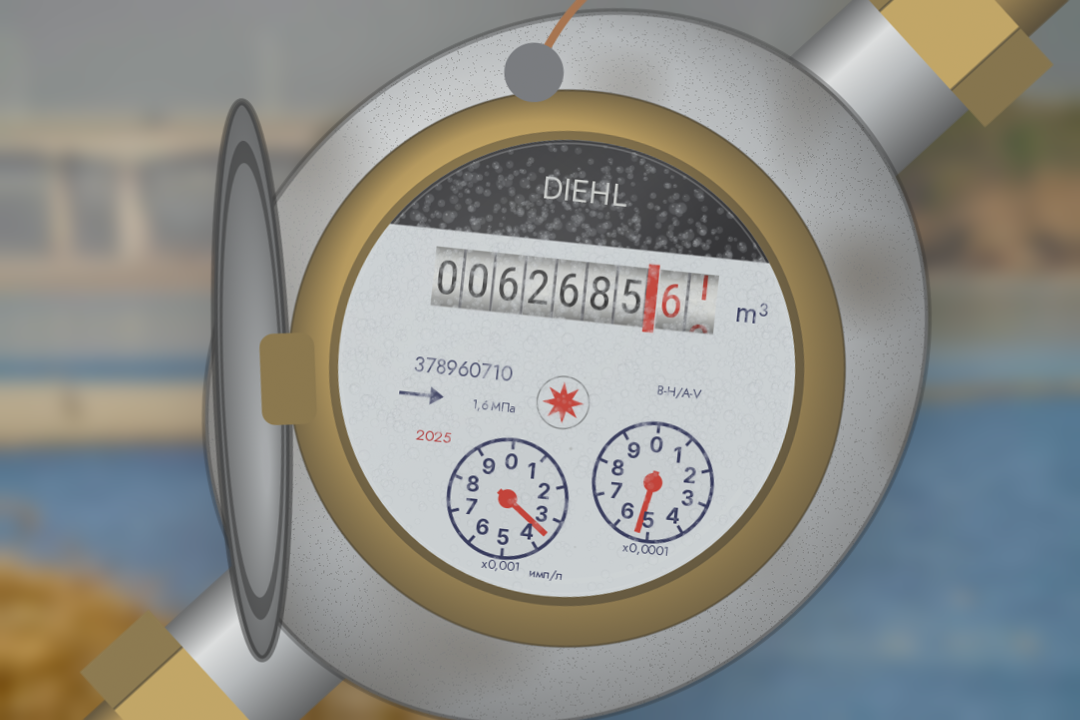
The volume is value=62685.6135 unit=m³
